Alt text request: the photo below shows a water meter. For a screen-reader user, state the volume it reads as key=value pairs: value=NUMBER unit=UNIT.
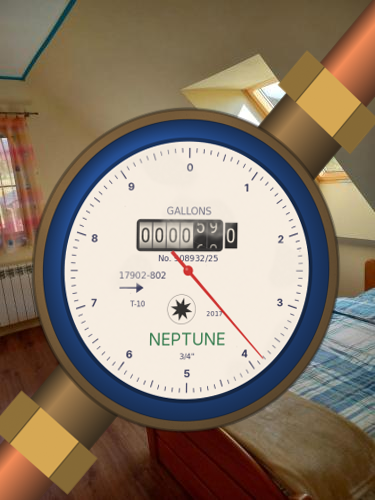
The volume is value=593.8 unit=gal
